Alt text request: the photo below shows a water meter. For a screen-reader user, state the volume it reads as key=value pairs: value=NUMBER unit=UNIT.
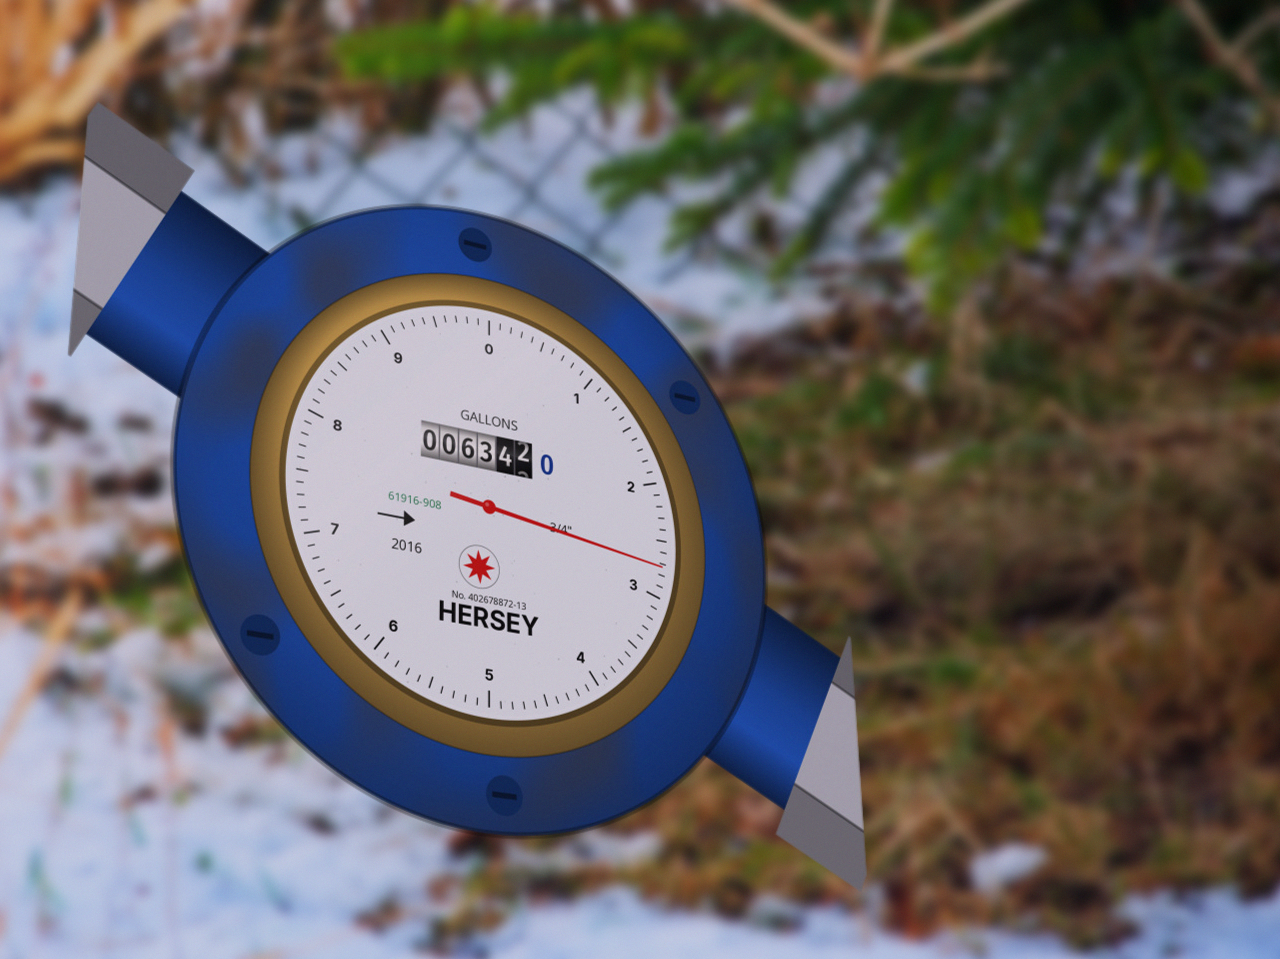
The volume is value=63422.7 unit=gal
